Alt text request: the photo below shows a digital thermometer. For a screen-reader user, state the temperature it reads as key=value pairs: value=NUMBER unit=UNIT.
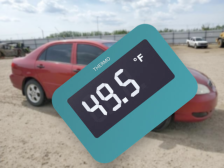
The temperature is value=49.5 unit=°F
